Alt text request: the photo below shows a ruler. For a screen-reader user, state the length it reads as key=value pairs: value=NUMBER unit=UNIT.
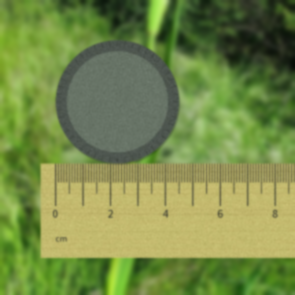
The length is value=4.5 unit=cm
